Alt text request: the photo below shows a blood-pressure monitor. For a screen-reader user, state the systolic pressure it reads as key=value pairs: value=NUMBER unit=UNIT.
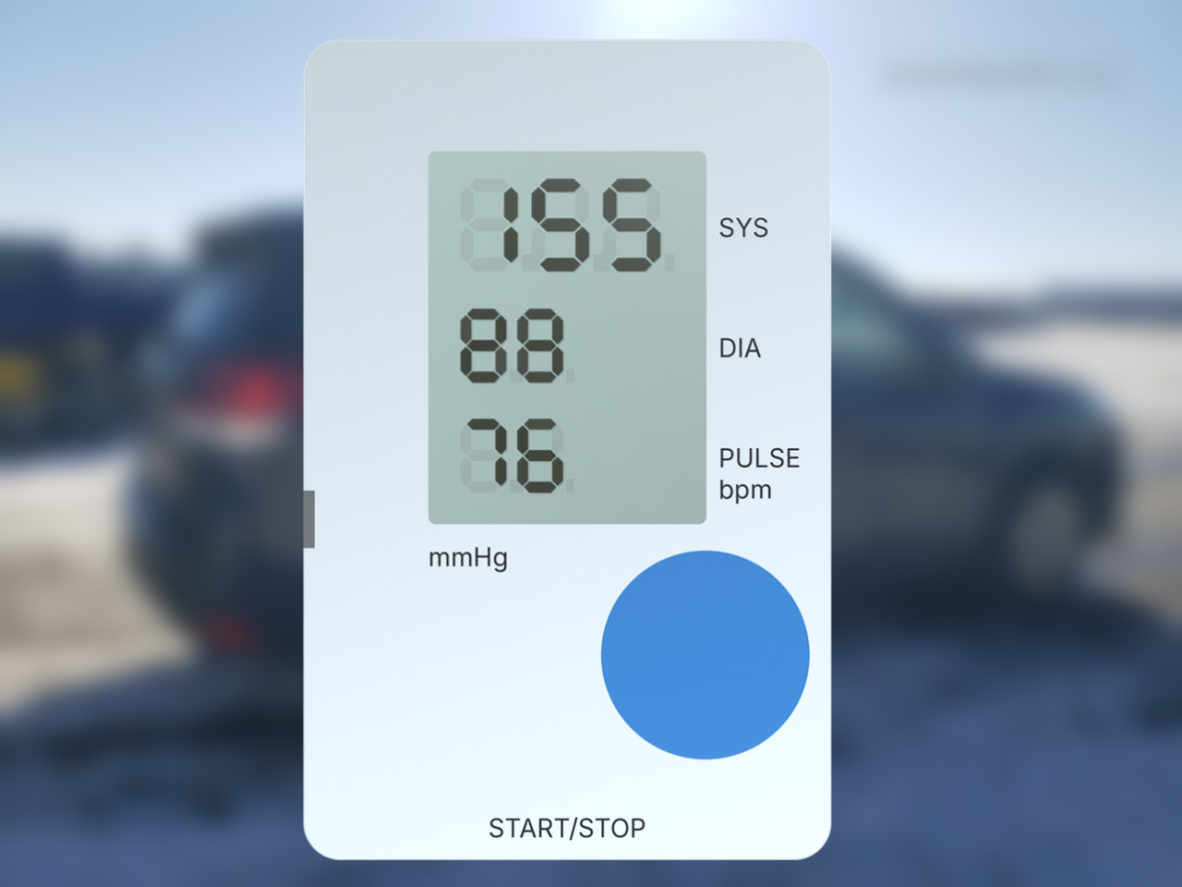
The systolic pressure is value=155 unit=mmHg
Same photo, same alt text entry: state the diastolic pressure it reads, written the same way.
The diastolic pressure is value=88 unit=mmHg
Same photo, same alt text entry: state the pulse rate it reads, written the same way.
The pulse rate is value=76 unit=bpm
